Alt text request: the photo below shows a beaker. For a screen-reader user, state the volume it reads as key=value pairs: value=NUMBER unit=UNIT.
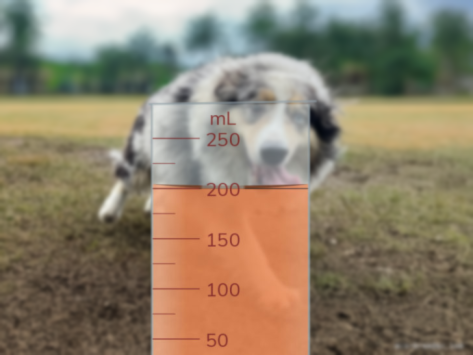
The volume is value=200 unit=mL
